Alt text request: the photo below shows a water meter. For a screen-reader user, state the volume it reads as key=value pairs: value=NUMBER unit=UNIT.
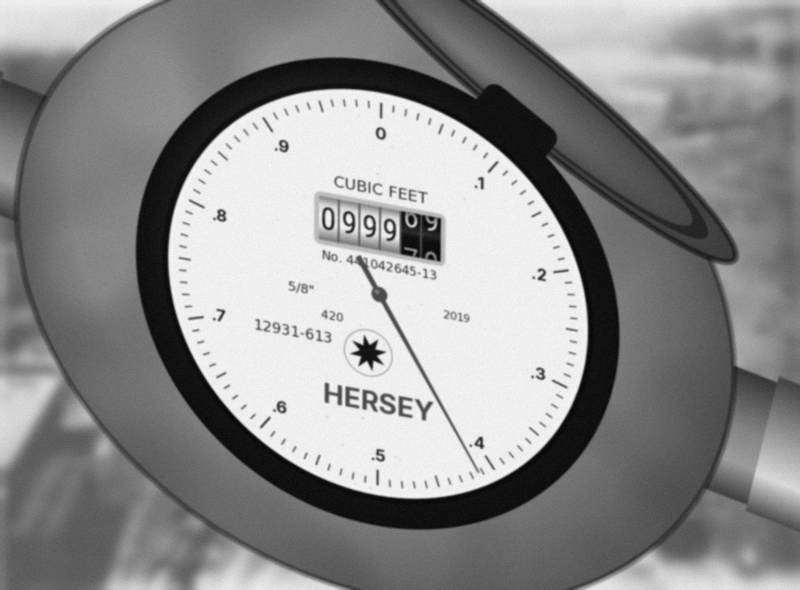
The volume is value=99969.41 unit=ft³
